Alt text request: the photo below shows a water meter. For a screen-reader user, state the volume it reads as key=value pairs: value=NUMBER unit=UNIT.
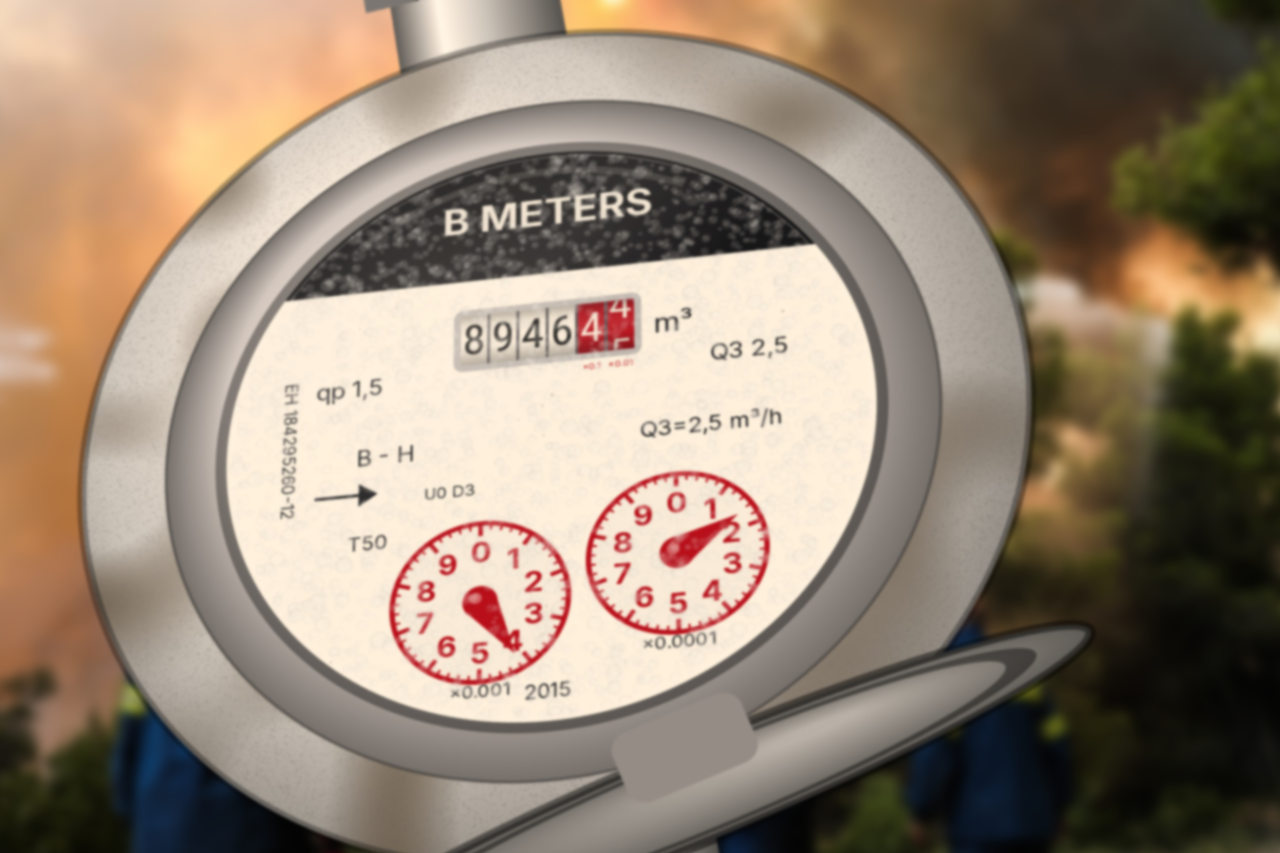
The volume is value=8946.4441 unit=m³
